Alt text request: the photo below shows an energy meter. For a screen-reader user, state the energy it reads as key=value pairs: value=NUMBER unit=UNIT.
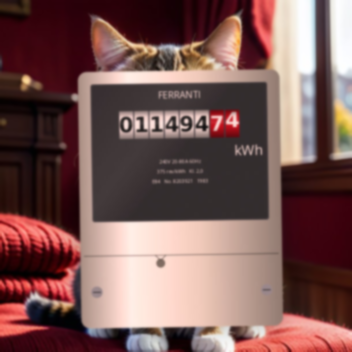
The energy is value=11494.74 unit=kWh
